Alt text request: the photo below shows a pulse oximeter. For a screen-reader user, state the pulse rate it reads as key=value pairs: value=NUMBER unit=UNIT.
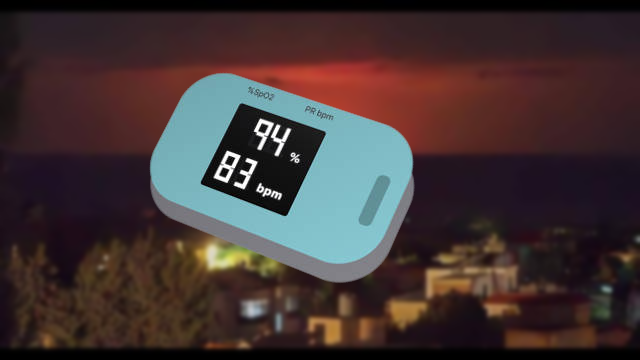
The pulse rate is value=83 unit=bpm
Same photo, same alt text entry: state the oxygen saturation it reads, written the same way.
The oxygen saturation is value=94 unit=%
